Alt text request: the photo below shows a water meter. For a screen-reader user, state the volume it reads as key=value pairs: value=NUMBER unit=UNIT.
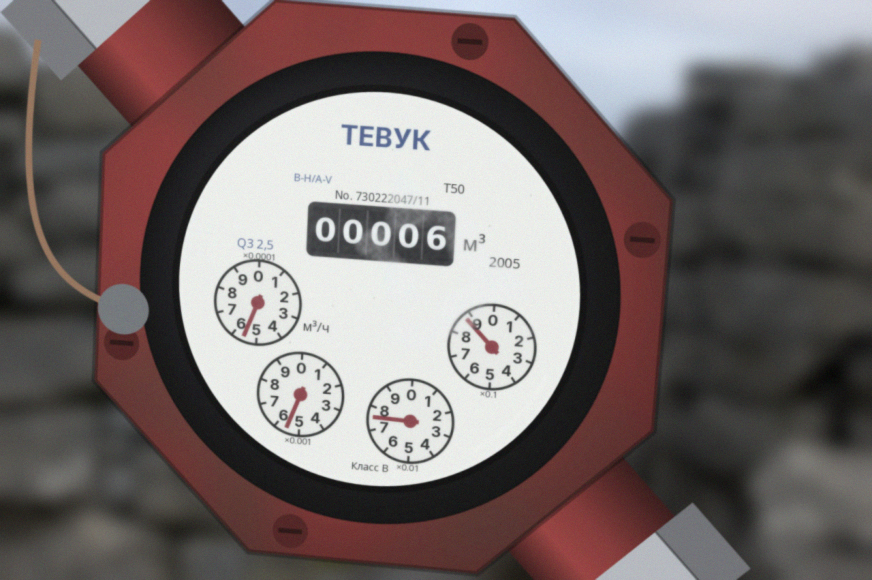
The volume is value=6.8755 unit=m³
